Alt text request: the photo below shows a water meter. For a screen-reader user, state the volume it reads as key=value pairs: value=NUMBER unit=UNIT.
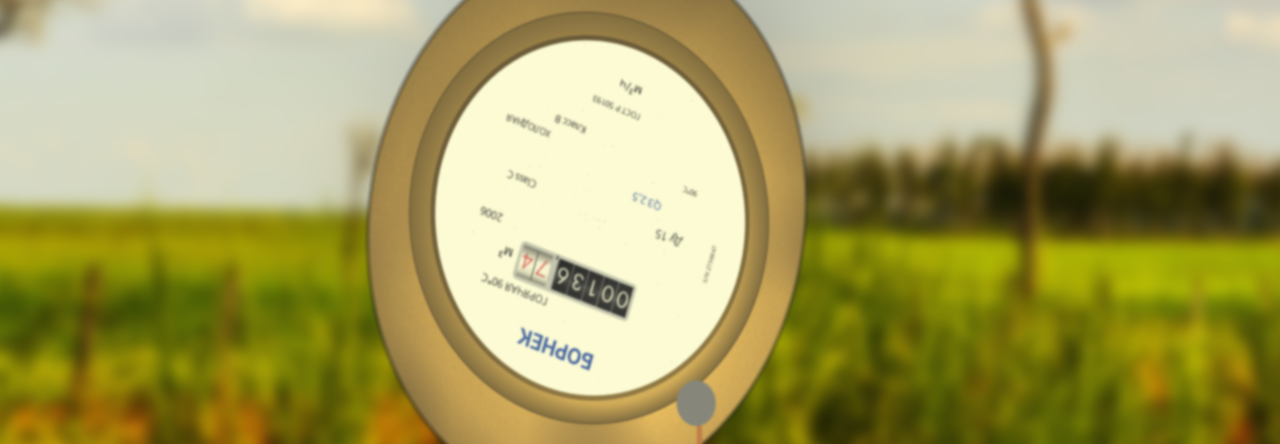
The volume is value=136.74 unit=m³
